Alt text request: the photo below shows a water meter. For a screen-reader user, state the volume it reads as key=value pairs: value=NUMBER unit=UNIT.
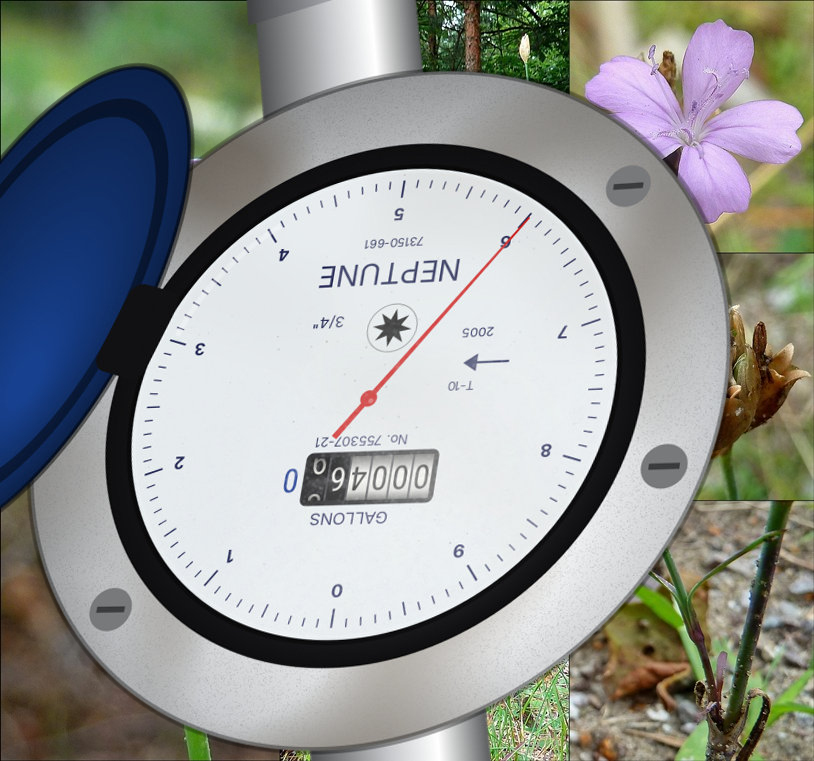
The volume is value=4686.0 unit=gal
